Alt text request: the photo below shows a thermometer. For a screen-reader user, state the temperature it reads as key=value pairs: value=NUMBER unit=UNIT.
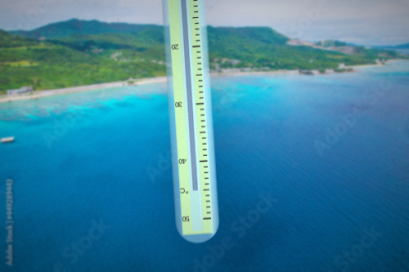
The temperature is value=45 unit=°C
